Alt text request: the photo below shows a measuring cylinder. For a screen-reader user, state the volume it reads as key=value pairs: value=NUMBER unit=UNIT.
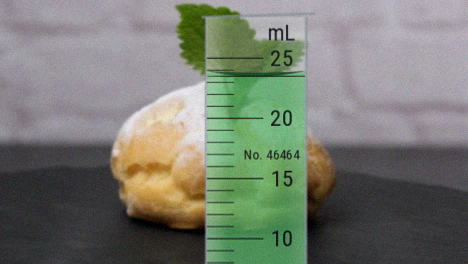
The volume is value=23.5 unit=mL
